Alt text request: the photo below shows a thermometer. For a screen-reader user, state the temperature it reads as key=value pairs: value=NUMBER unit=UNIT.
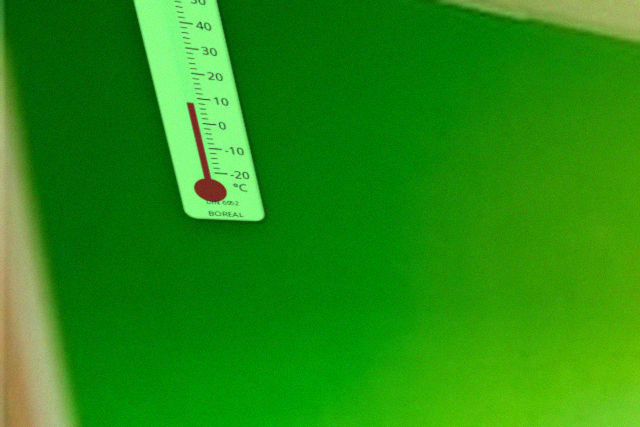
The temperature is value=8 unit=°C
